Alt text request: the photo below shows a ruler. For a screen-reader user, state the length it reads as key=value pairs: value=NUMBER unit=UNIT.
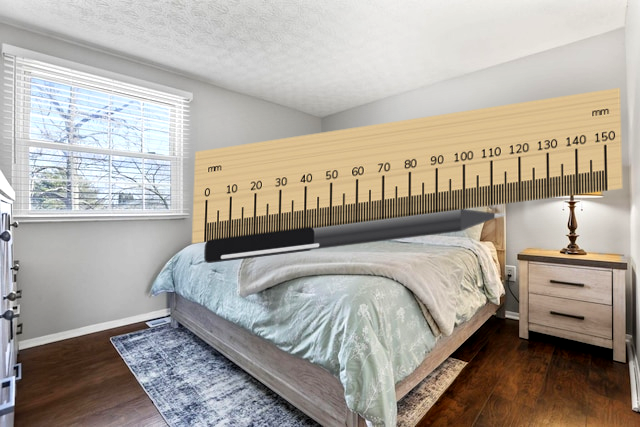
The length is value=115 unit=mm
